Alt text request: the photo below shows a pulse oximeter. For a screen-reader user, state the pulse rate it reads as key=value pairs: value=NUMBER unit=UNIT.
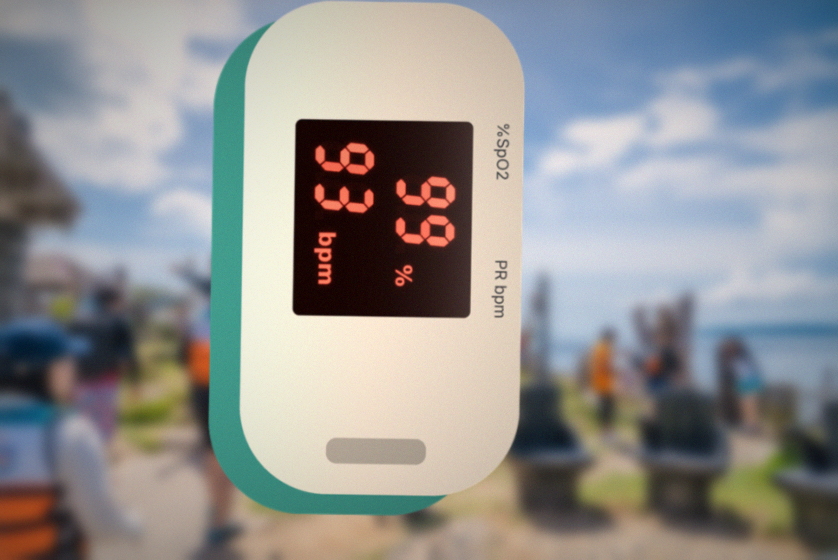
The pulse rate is value=93 unit=bpm
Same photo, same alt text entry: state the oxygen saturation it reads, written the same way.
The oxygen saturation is value=99 unit=%
